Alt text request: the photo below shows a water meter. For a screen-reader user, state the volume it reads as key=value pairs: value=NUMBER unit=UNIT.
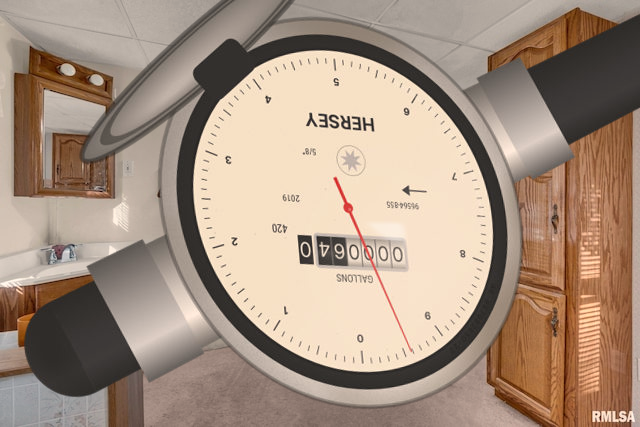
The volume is value=639.4 unit=gal
